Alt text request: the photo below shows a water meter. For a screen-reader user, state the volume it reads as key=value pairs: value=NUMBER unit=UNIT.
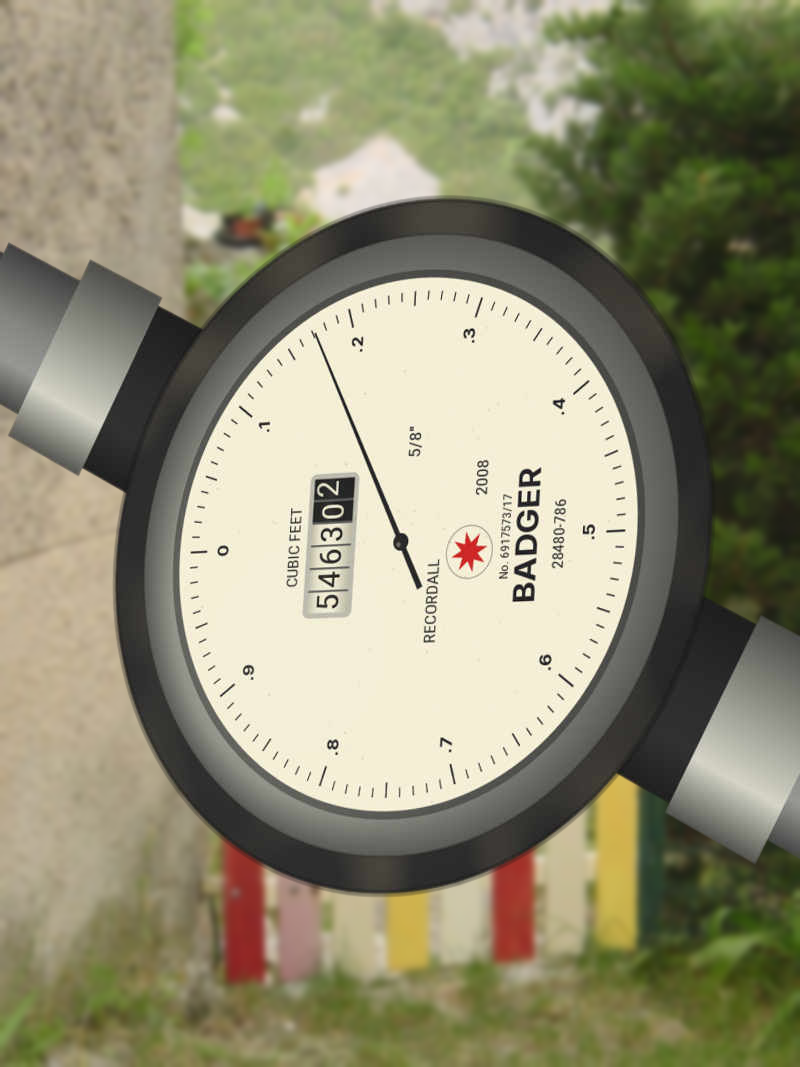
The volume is value=546302.17 unit=ft³
